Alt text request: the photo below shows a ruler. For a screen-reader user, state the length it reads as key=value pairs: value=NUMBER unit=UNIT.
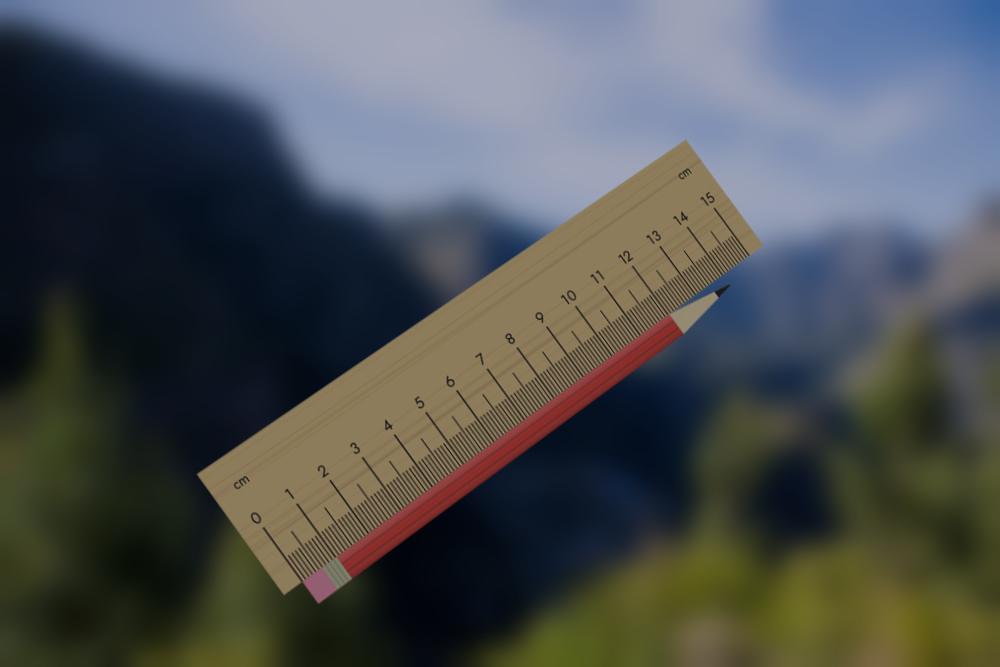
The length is value=14 unit=cm
